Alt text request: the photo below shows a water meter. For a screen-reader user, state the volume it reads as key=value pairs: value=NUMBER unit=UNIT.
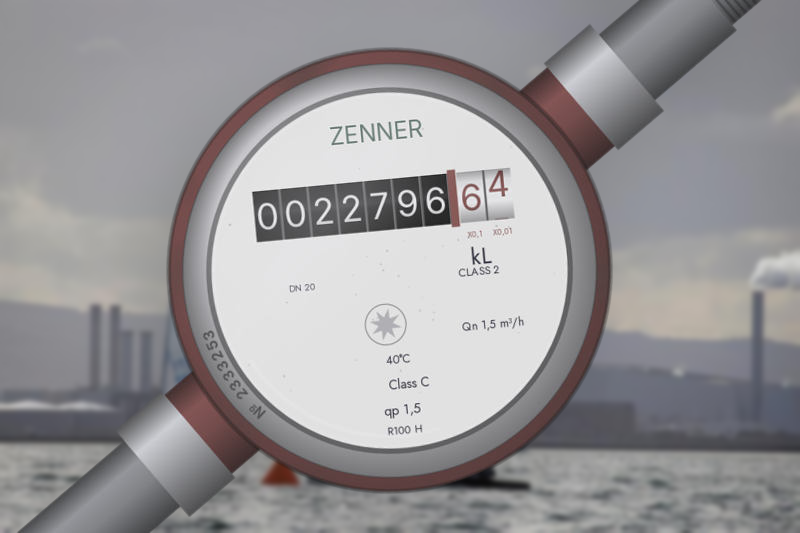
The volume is value=22796.64 unit=kL
